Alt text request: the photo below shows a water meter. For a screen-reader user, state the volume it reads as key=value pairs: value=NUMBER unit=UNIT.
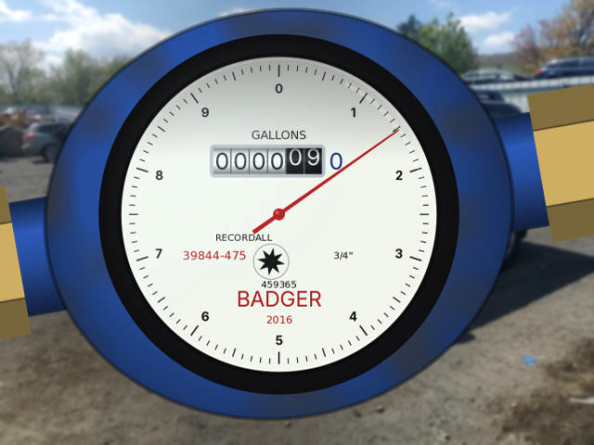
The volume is value=91.5 unit=gal
